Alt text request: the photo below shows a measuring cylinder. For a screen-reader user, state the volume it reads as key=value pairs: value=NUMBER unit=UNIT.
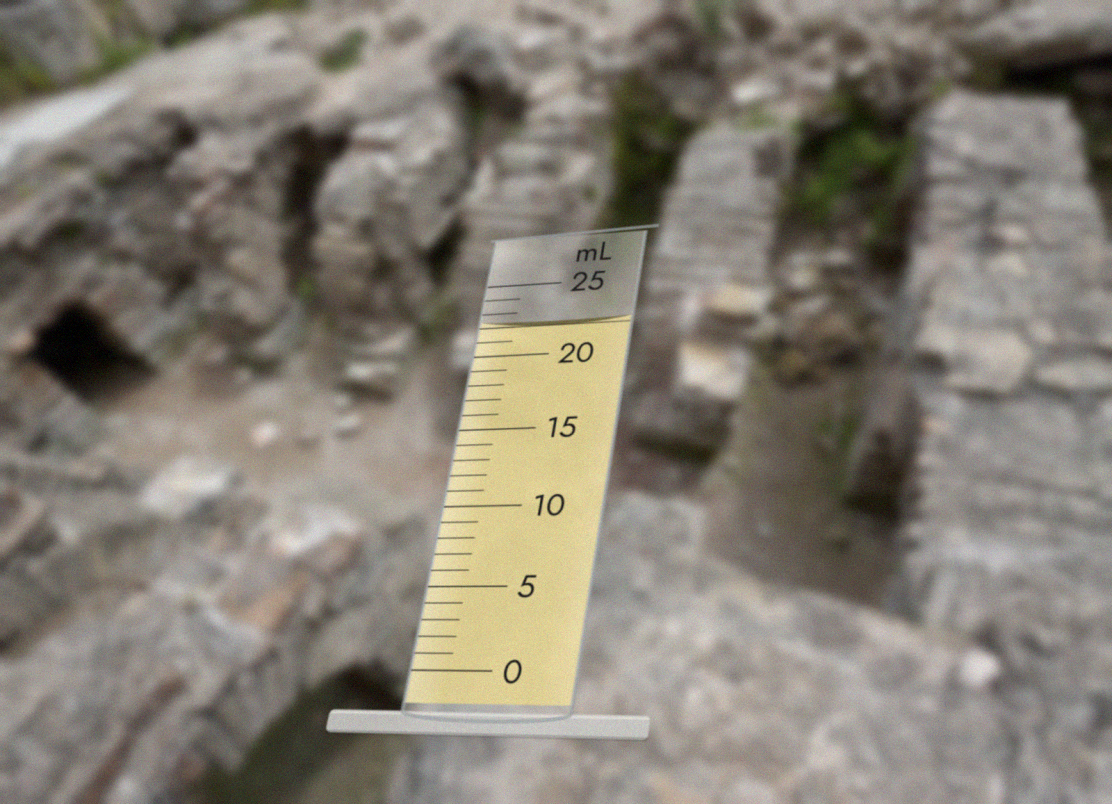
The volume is value=22 unit=mL
